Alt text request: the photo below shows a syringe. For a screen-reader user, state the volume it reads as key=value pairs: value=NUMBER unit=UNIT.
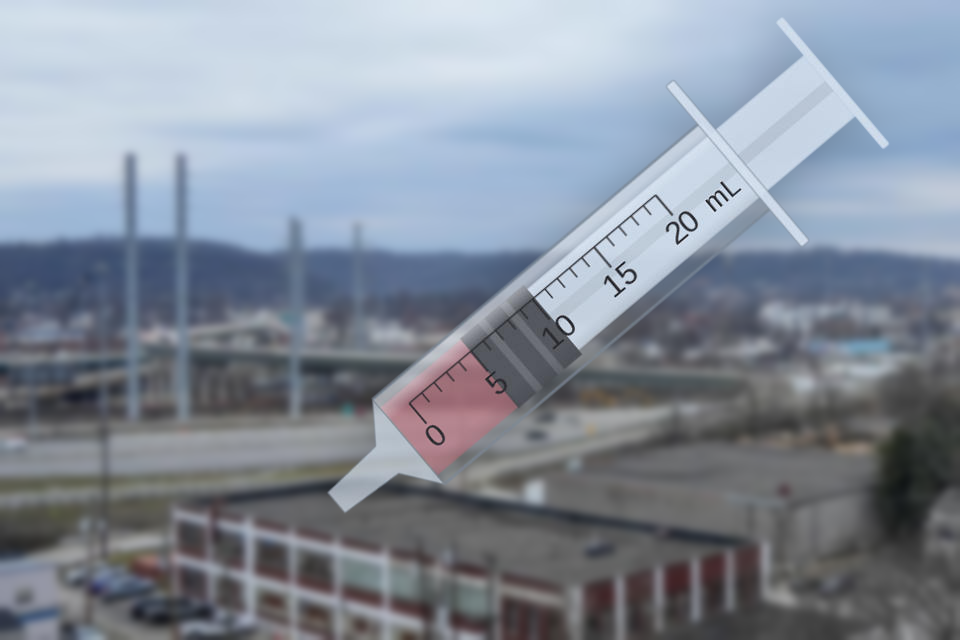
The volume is value=5 unit=mL
